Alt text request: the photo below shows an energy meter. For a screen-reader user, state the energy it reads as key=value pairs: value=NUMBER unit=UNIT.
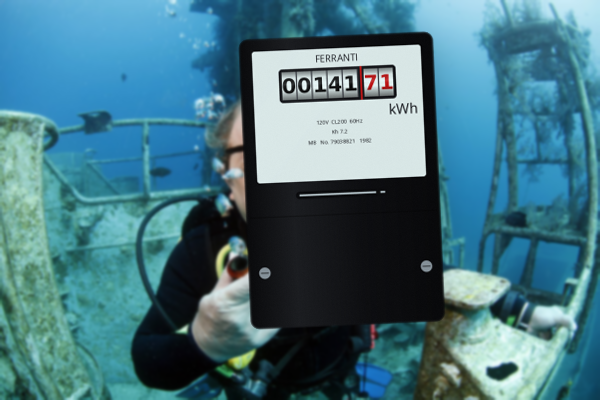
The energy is value=141.71 unit=kWh
